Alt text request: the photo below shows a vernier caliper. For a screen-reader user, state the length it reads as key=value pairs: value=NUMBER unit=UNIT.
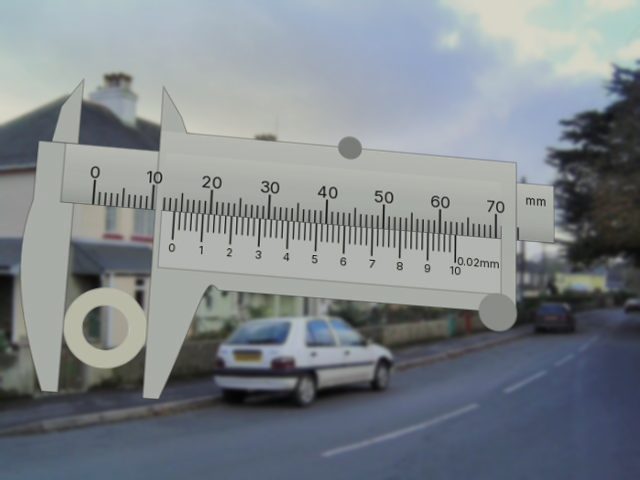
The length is value=13.8 unit=mm
